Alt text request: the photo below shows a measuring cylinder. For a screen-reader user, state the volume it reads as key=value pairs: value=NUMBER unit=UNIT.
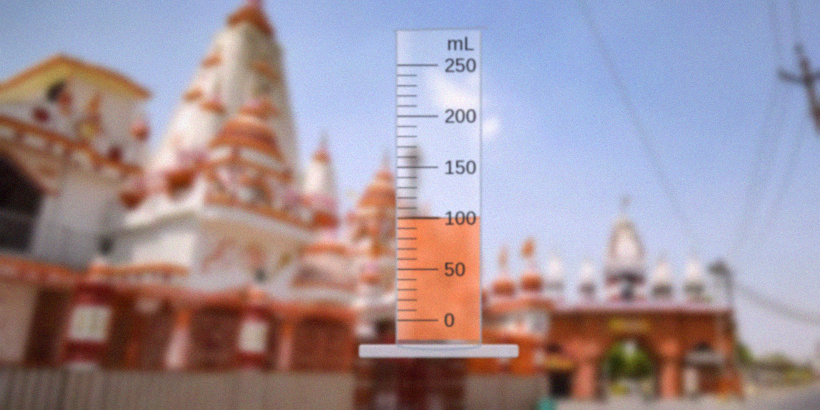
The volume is value=100 unit=mL
